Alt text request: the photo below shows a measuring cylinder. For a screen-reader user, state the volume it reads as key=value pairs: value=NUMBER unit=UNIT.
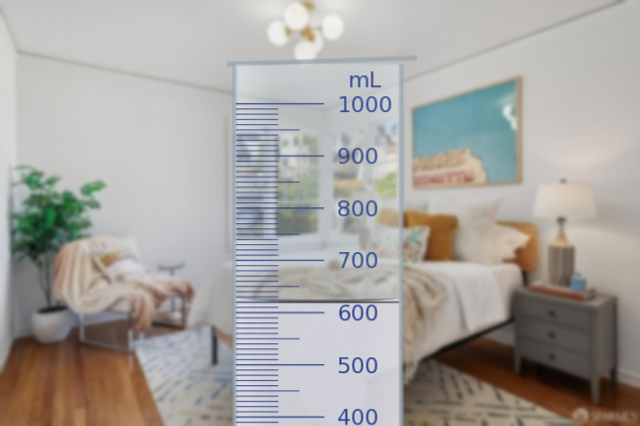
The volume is value=620 unit=mL
